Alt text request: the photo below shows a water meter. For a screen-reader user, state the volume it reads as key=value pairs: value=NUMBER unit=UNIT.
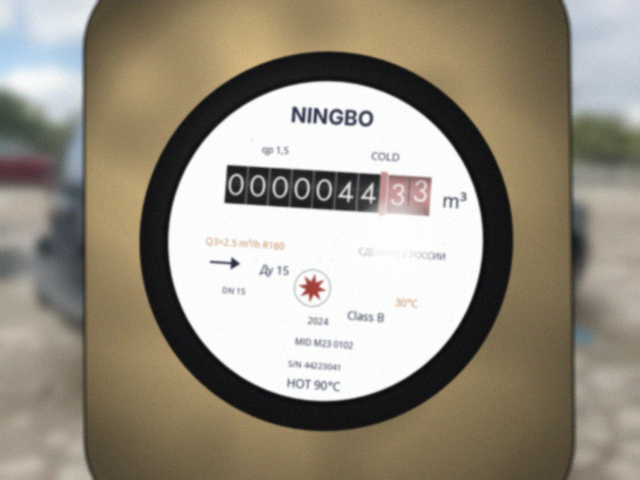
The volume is value=44.33 unit=m³
